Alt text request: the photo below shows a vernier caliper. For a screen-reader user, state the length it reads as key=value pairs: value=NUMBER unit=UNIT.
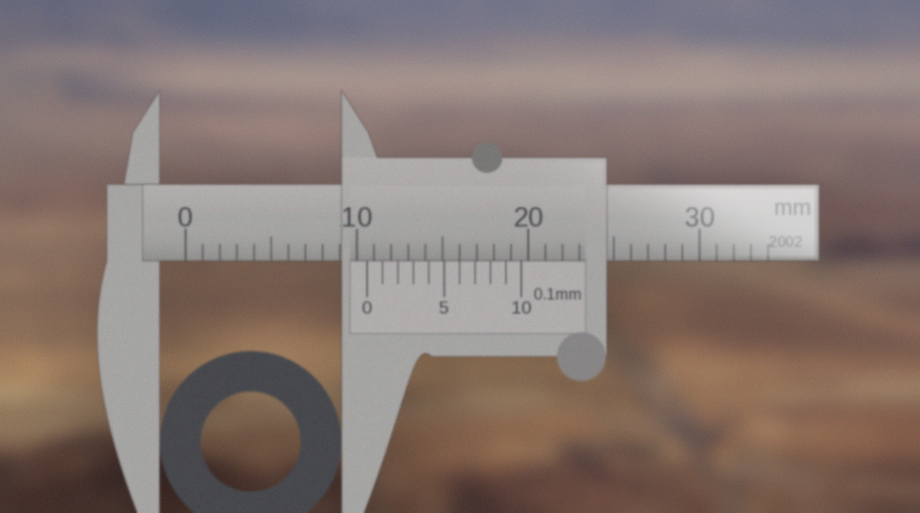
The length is value=10.6 unit=mm
